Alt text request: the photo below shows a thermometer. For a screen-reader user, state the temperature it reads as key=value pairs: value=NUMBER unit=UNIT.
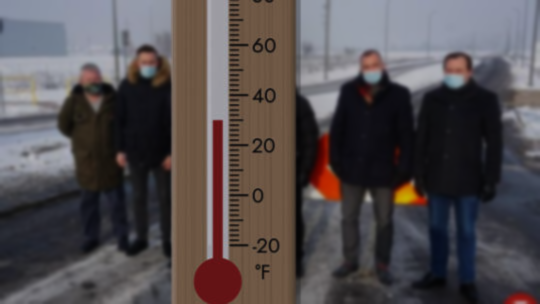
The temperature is value=30 unit=°F
